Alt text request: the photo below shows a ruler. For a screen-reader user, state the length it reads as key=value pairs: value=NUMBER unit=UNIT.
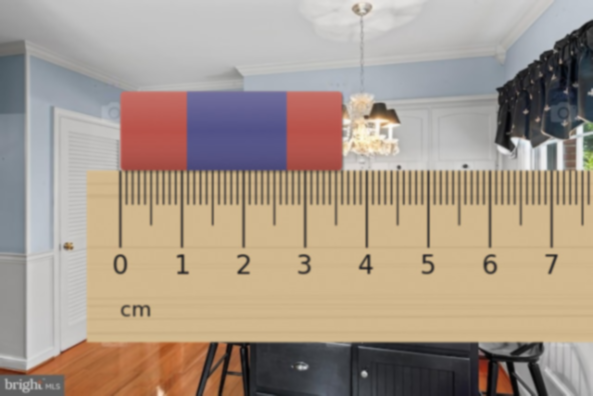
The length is value=3.6 unit=cm
